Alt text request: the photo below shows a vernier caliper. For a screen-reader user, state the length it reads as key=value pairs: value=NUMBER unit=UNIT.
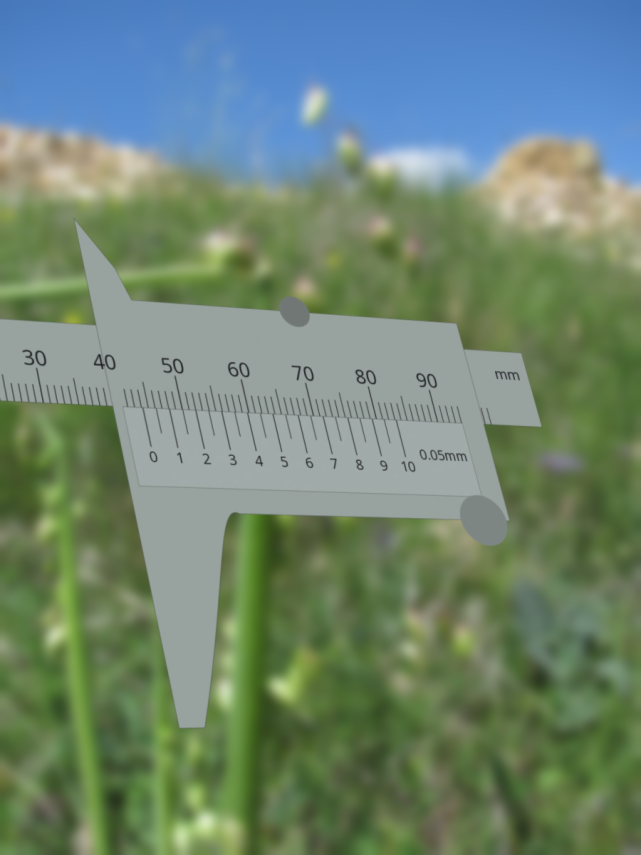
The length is value=44.2 unit=mm
